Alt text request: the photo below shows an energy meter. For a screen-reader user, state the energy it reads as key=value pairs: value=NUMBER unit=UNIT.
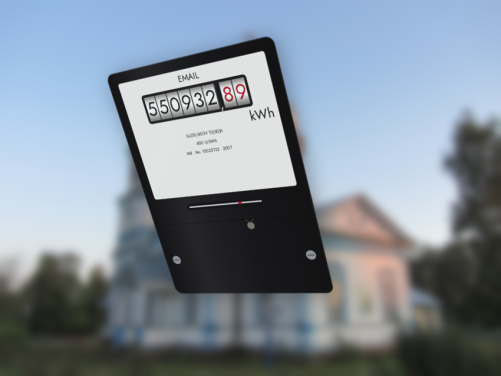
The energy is value=550932.89 unit=kWh
